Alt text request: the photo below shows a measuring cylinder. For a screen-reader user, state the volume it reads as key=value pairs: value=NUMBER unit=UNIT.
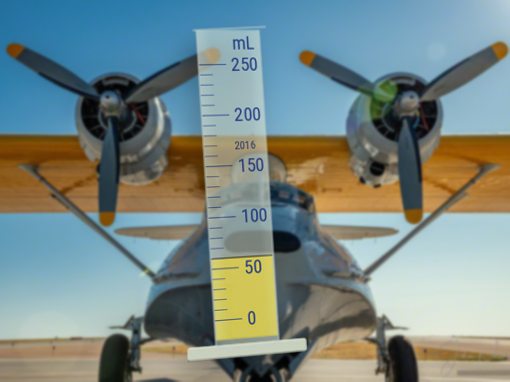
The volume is value=60 unit=mL
